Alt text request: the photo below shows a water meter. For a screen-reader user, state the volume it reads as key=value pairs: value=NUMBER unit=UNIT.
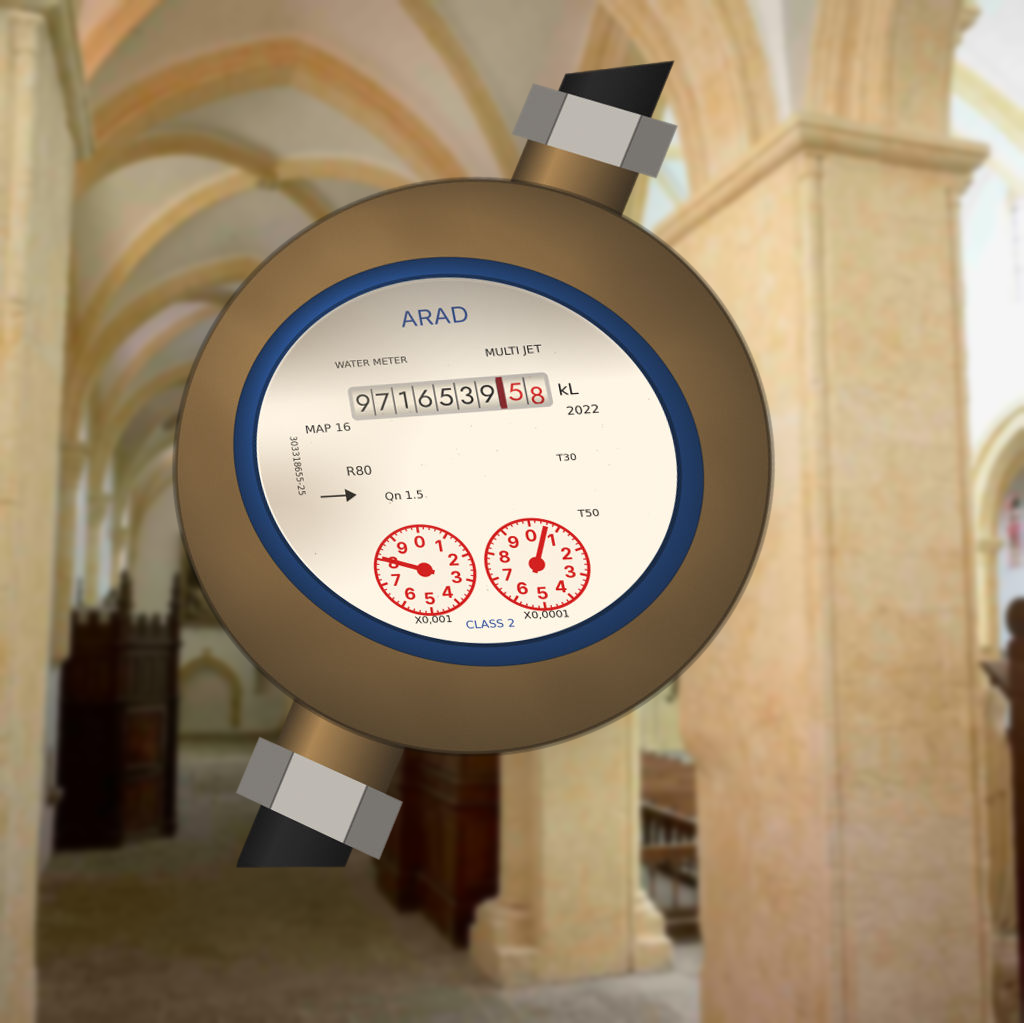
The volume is value=9716539.5780 unit=kL
